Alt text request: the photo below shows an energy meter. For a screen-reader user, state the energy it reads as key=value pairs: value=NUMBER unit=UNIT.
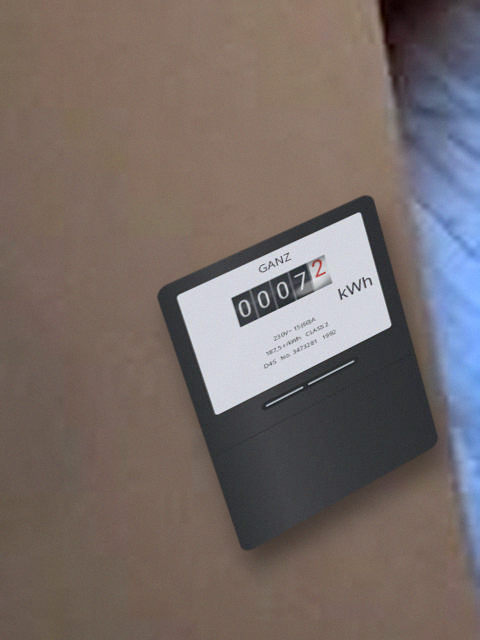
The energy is value=7.2 unit=kWh
